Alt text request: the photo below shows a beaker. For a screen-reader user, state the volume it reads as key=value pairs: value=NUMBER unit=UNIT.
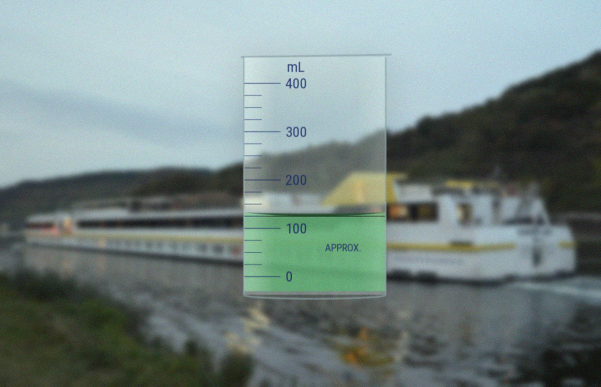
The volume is value=125 unit=mL
